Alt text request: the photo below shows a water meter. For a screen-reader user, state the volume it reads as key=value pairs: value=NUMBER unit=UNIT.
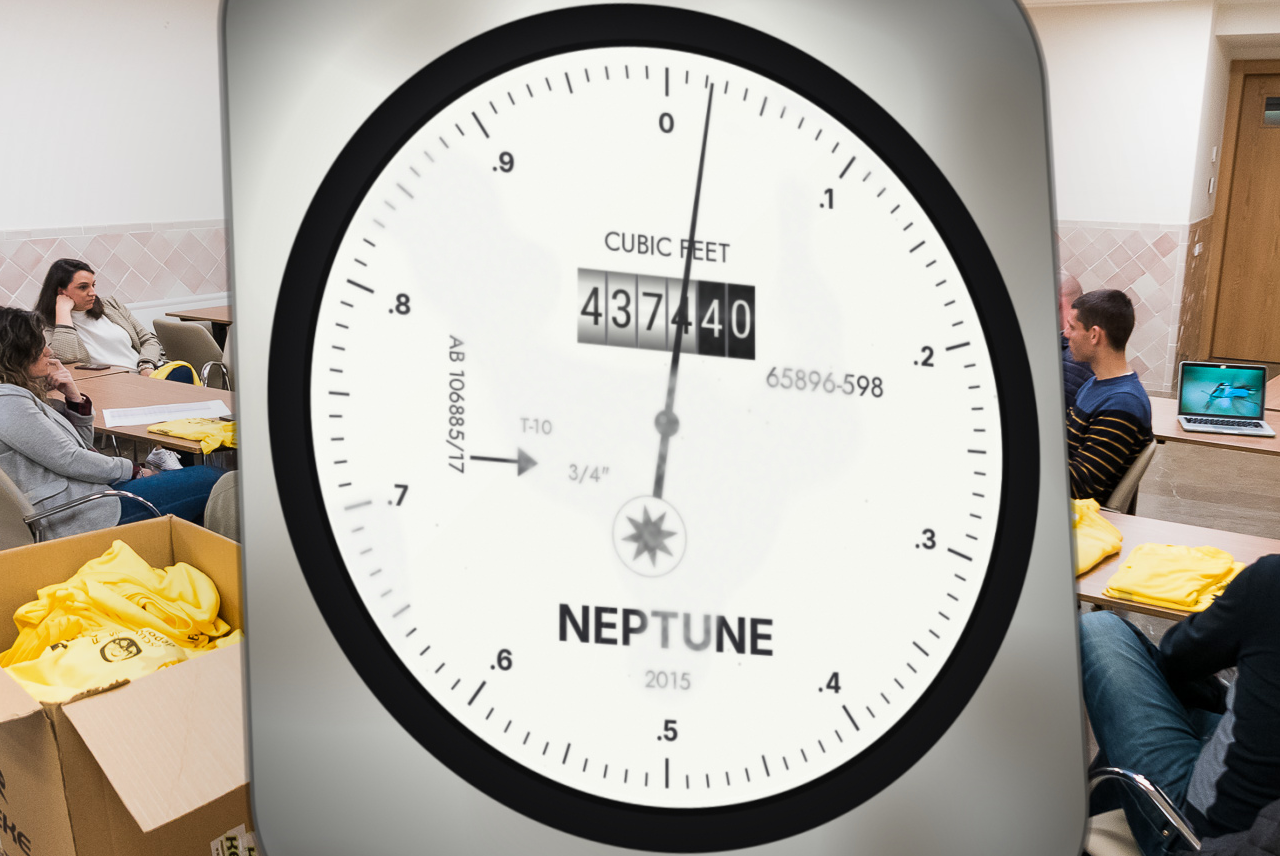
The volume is value=437440.02 unit=ft³
